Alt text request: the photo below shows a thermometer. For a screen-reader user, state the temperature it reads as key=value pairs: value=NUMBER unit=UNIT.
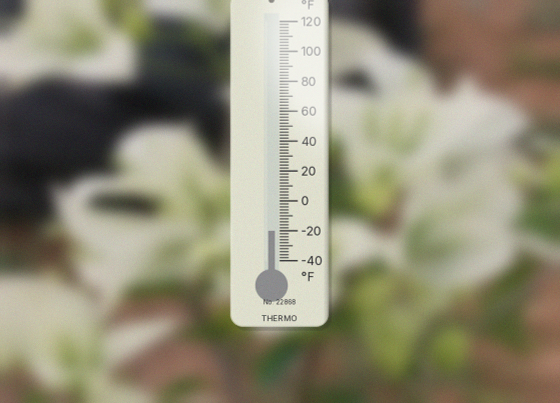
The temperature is value=-20 unit=°F
